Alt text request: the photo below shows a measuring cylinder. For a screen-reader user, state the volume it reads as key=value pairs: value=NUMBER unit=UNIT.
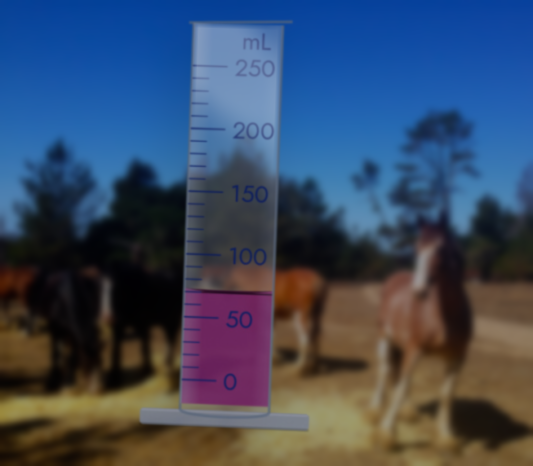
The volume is value=70 unit=mL
